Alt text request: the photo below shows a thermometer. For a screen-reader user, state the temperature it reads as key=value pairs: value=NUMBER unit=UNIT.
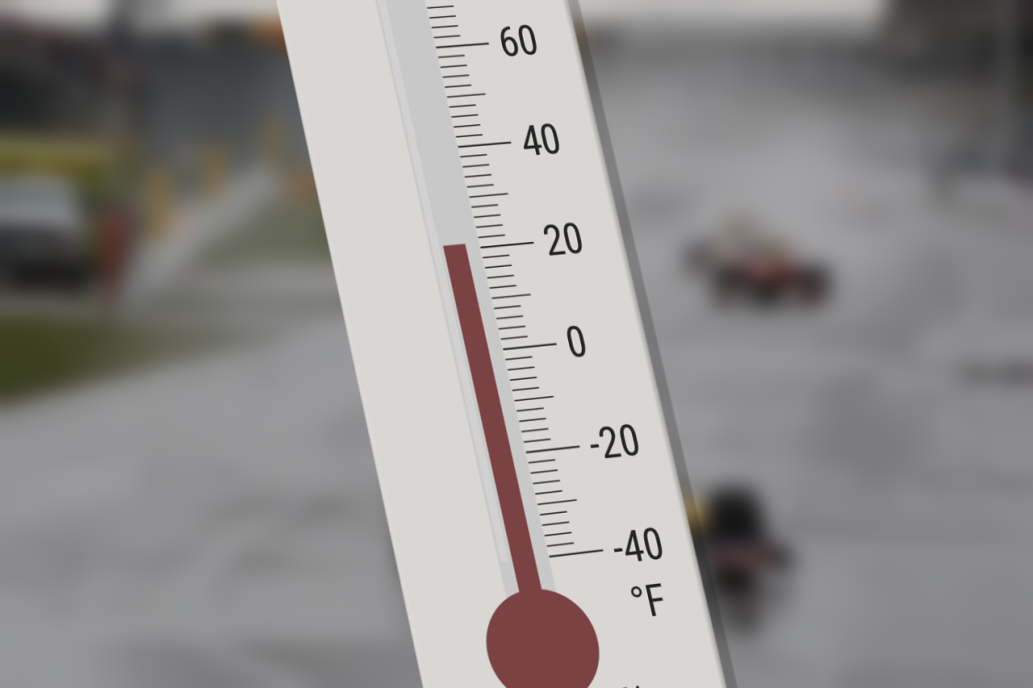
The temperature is value=21 unit=°F
